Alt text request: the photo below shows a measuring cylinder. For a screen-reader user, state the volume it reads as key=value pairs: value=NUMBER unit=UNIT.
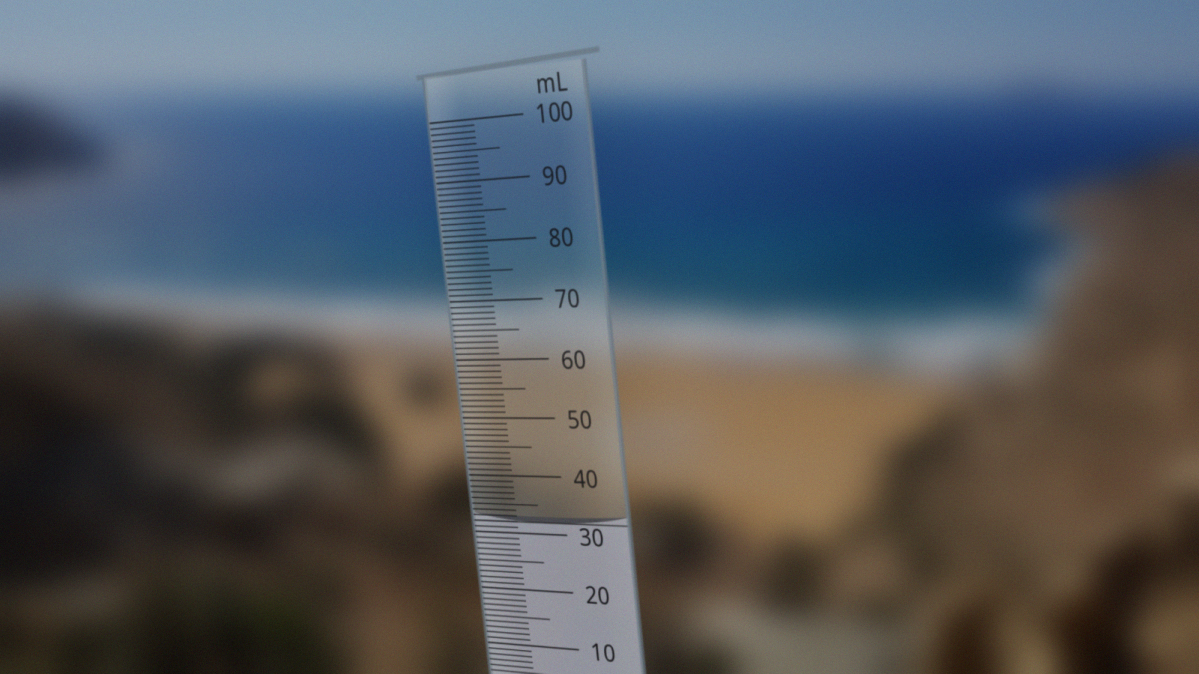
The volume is value=32 unit=mL
